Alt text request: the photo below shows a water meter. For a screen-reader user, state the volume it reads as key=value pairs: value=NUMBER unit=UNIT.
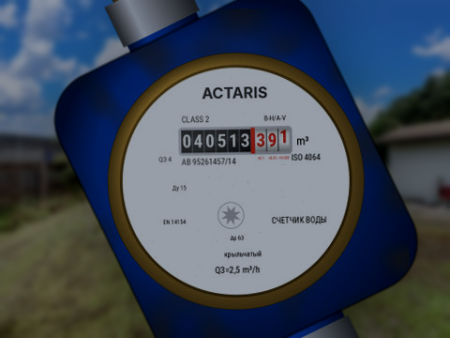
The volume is value=40513.391 unit=m³
